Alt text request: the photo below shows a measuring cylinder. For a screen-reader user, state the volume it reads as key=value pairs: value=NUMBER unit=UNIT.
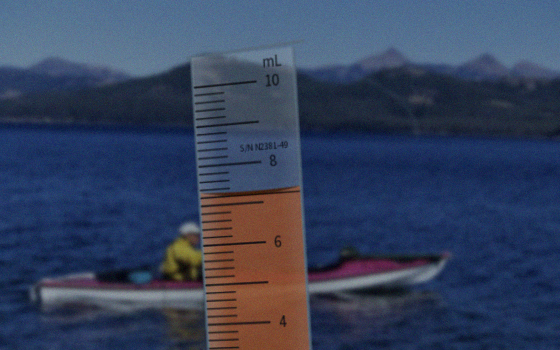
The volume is value=7.2 unit=mL
